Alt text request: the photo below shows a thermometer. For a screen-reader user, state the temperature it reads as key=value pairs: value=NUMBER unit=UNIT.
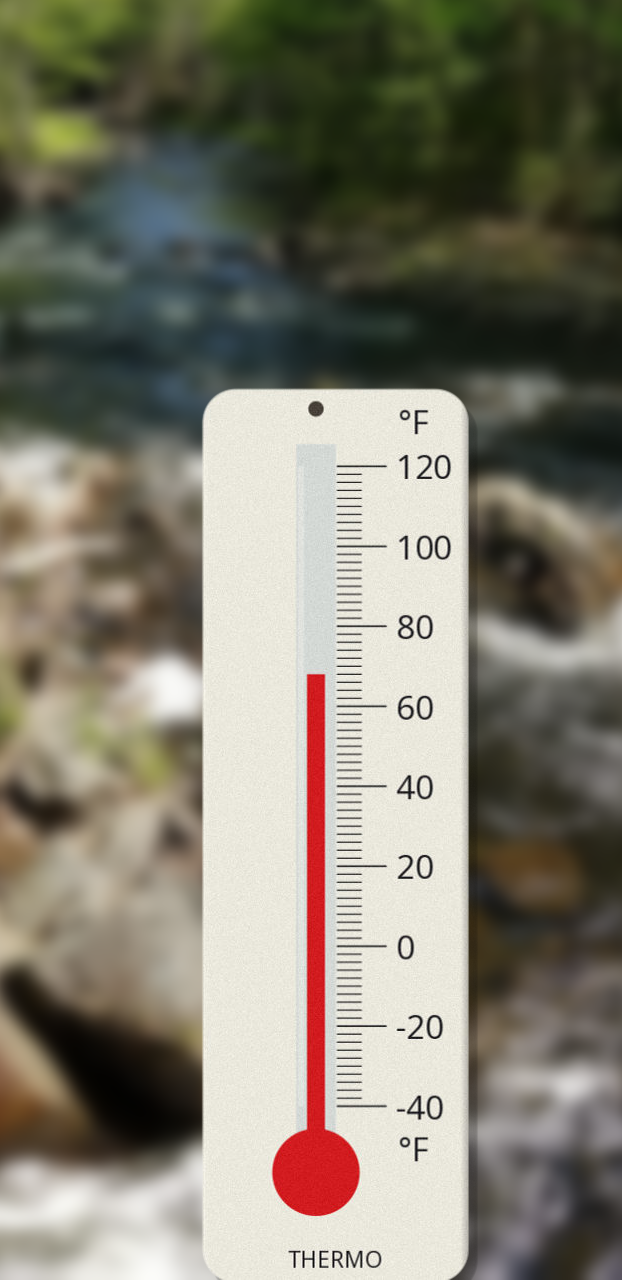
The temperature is value=68 unit=°F
